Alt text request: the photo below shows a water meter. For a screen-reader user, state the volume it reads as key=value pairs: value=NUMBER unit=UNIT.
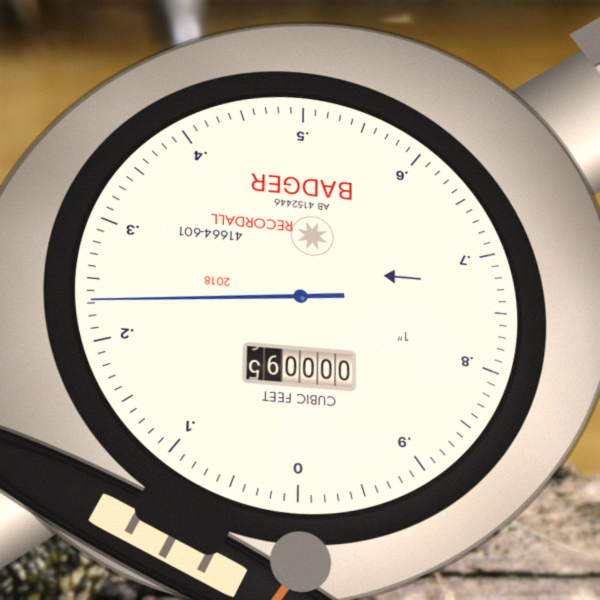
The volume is value=95.23 unit=ft³
